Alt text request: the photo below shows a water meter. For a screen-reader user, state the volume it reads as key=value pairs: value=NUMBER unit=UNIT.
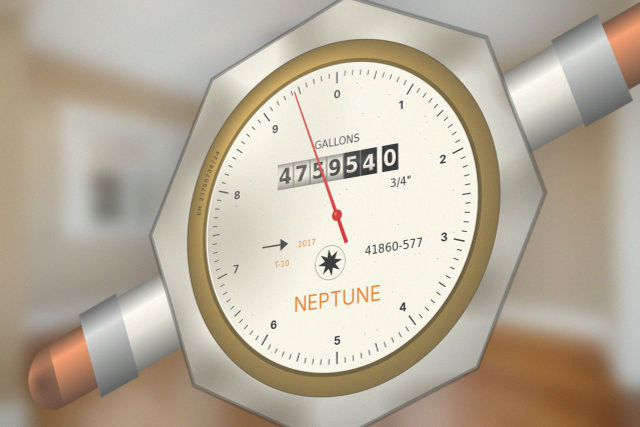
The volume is value=4759539.4 unit=gal
